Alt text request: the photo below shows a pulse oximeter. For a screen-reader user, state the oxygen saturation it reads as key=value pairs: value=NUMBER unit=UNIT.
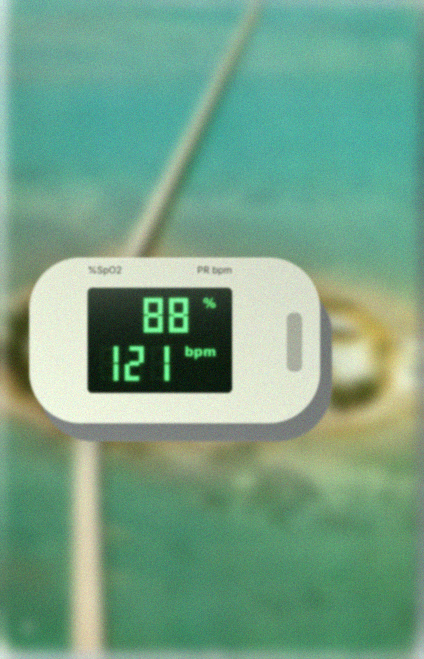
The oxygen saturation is value=88 unit=%
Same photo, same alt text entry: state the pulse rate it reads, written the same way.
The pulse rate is value=121 unit=bpm
